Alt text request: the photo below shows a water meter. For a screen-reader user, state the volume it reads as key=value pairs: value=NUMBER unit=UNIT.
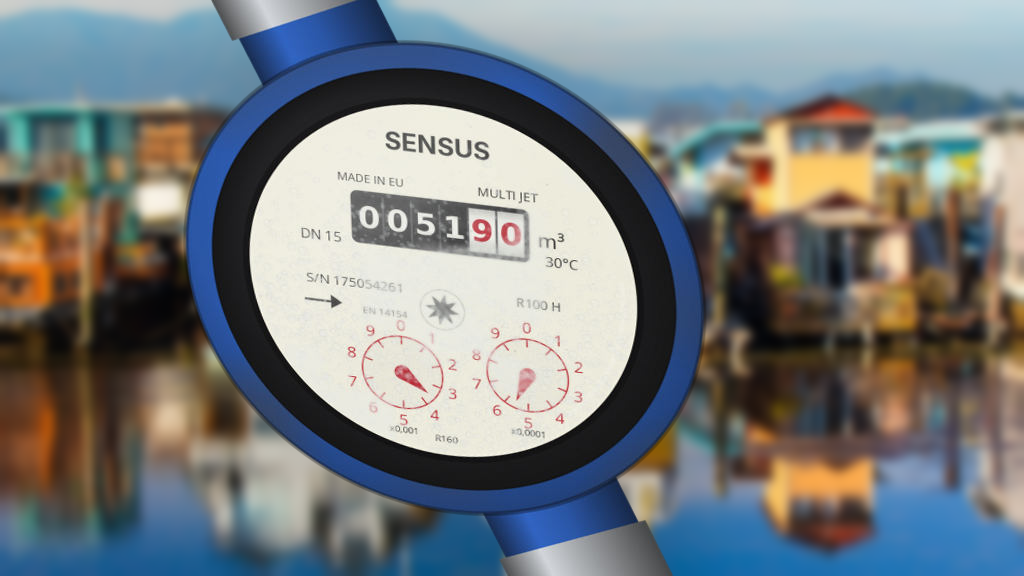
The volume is value=51.9035 unit=m³
